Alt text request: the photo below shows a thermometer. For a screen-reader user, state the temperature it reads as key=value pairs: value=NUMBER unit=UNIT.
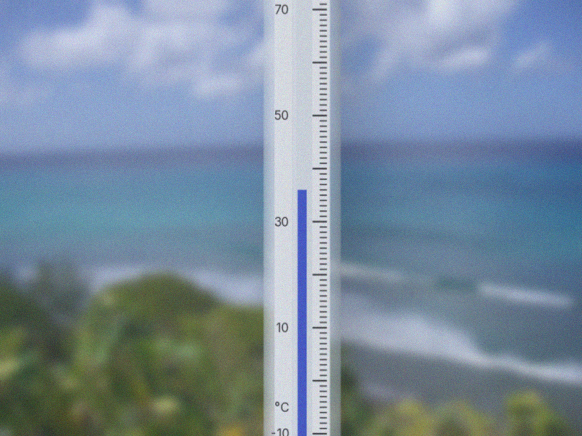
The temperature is value=36 unit=°C
